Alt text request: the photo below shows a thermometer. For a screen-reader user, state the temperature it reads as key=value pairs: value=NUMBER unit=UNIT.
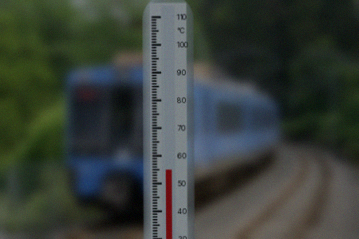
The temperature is value=55 unit=°C
